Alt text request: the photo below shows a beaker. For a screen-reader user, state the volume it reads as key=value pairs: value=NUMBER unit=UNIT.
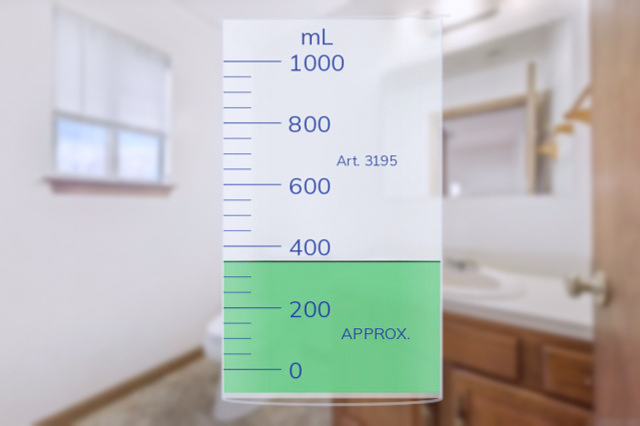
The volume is value=350 unit=mL
